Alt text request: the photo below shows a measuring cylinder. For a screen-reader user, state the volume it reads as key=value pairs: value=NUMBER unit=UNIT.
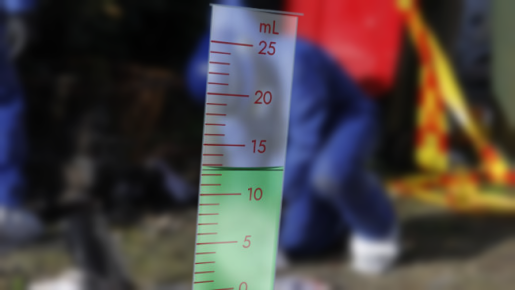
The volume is value=12.5 unit=mL
